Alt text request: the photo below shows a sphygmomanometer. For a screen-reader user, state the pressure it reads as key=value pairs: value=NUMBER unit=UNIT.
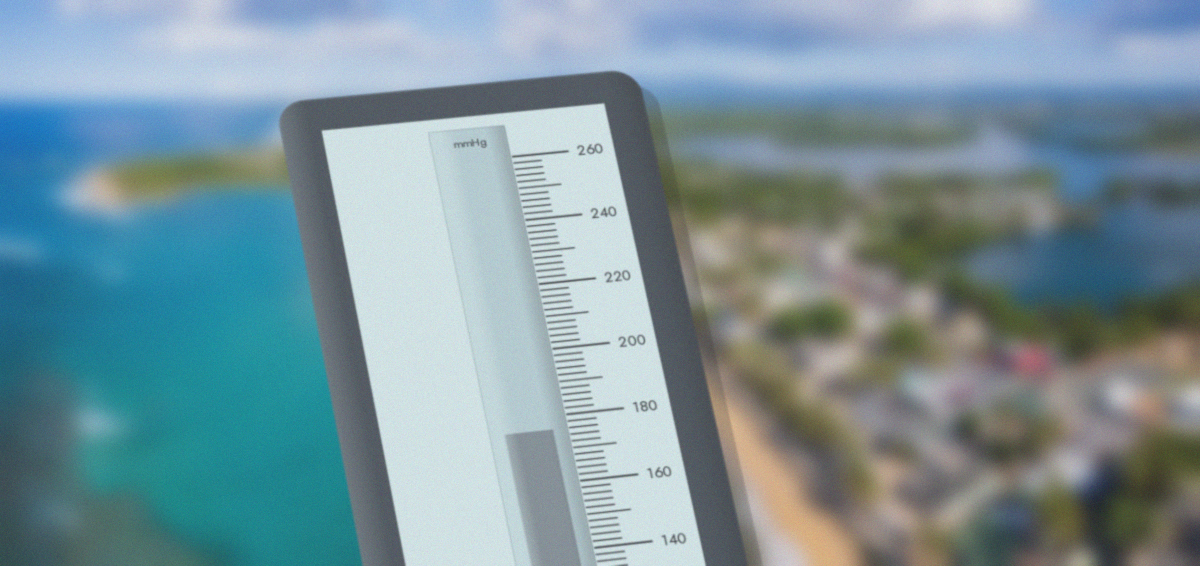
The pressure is value=176 unit=mmHg
